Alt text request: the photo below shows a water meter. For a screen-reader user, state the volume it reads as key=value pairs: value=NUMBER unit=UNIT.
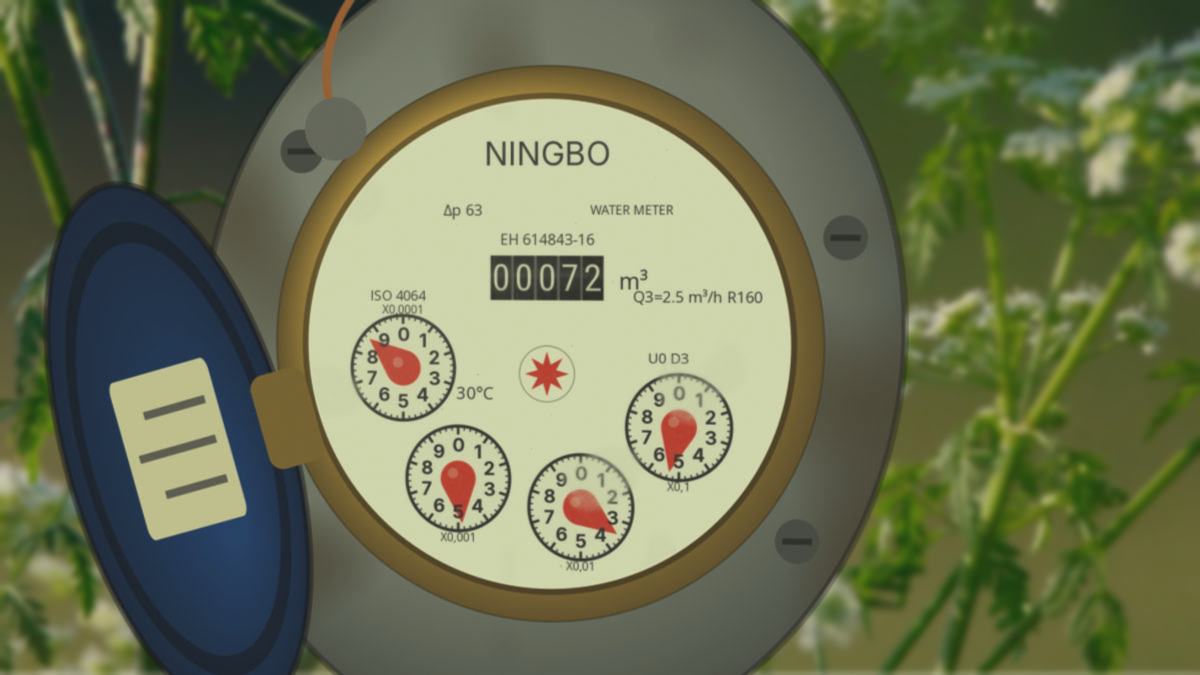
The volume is value=72.5348 unit=m³
